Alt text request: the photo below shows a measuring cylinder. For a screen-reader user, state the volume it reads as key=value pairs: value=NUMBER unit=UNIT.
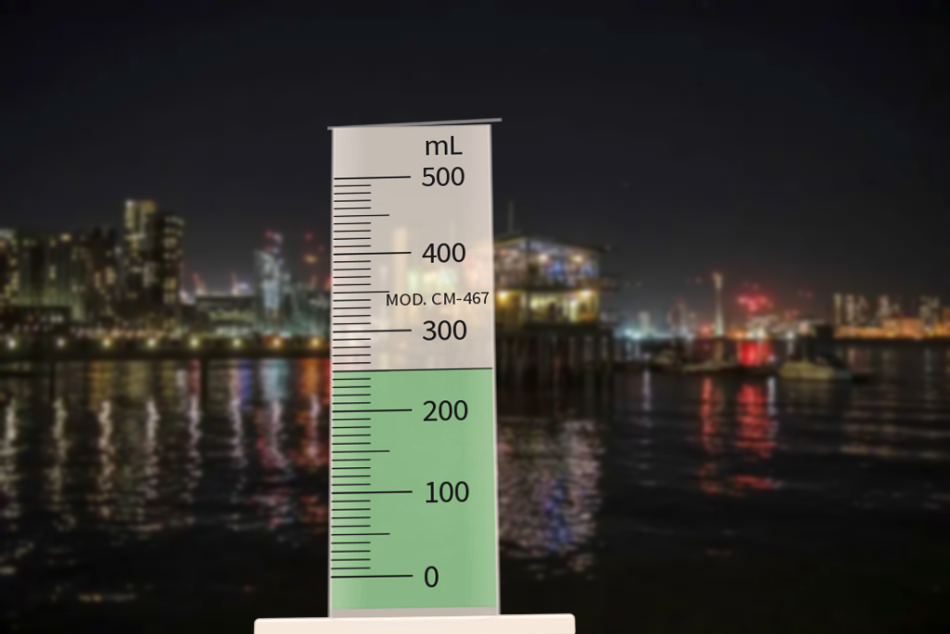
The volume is value=250 unit=mL
